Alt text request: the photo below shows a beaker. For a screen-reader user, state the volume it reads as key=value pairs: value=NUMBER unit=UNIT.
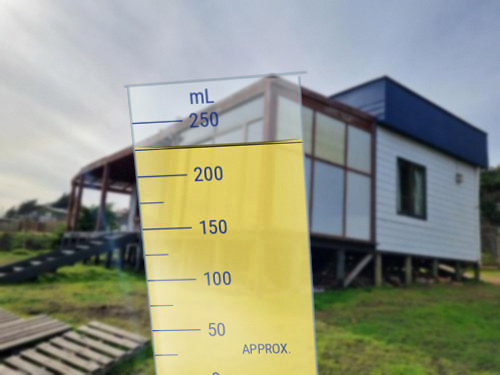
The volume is value=225 unit=mL
